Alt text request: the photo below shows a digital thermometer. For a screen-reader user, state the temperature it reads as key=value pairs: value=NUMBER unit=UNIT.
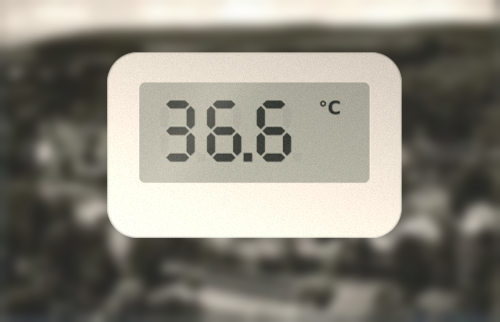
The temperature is value=36.6 unit=°C
